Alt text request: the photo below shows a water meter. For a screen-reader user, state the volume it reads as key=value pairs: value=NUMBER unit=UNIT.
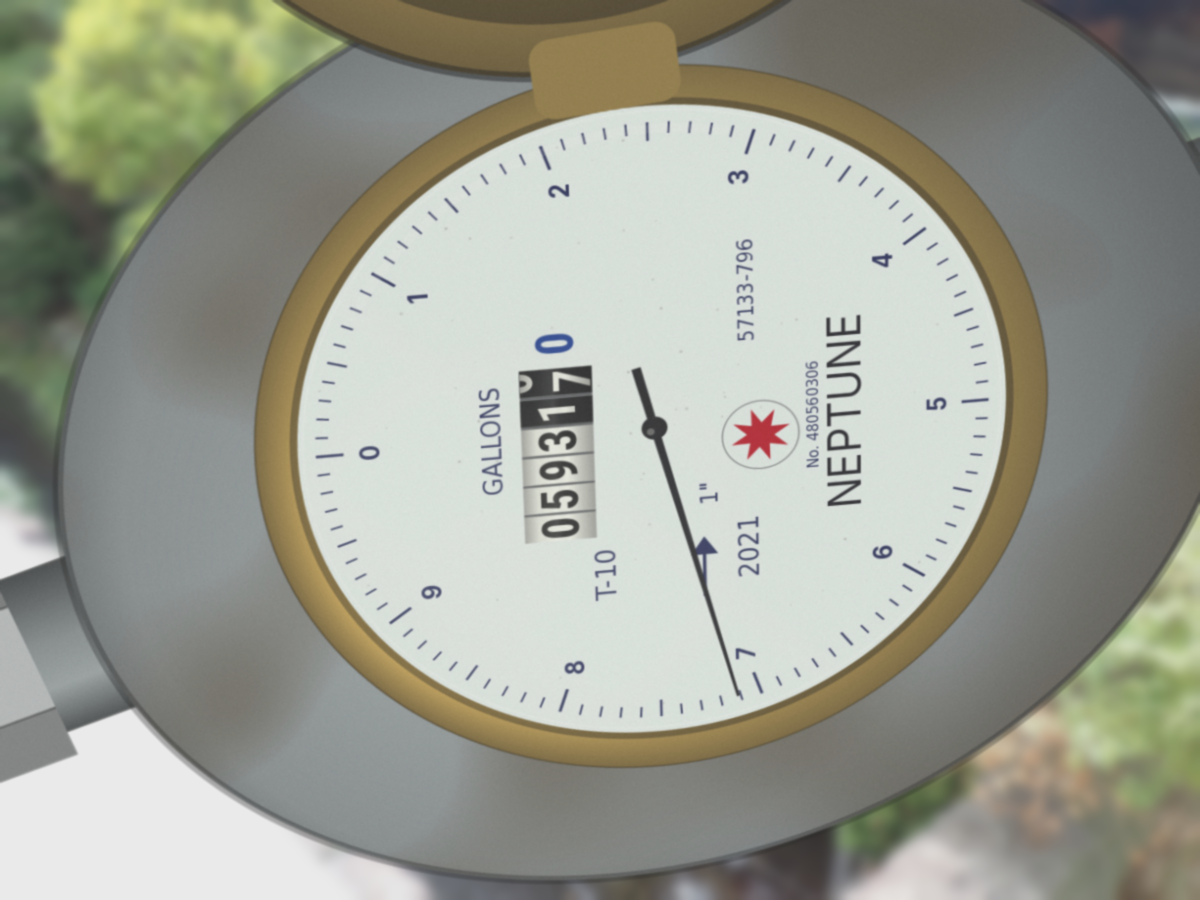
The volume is value=593167.1 unit=gal
